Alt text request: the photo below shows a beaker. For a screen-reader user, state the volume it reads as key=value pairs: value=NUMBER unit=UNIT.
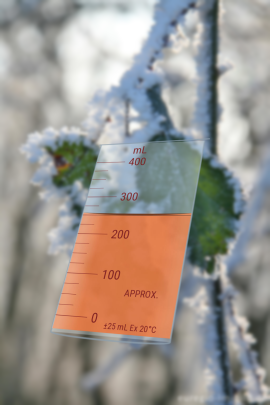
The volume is value=250 unit=mL
